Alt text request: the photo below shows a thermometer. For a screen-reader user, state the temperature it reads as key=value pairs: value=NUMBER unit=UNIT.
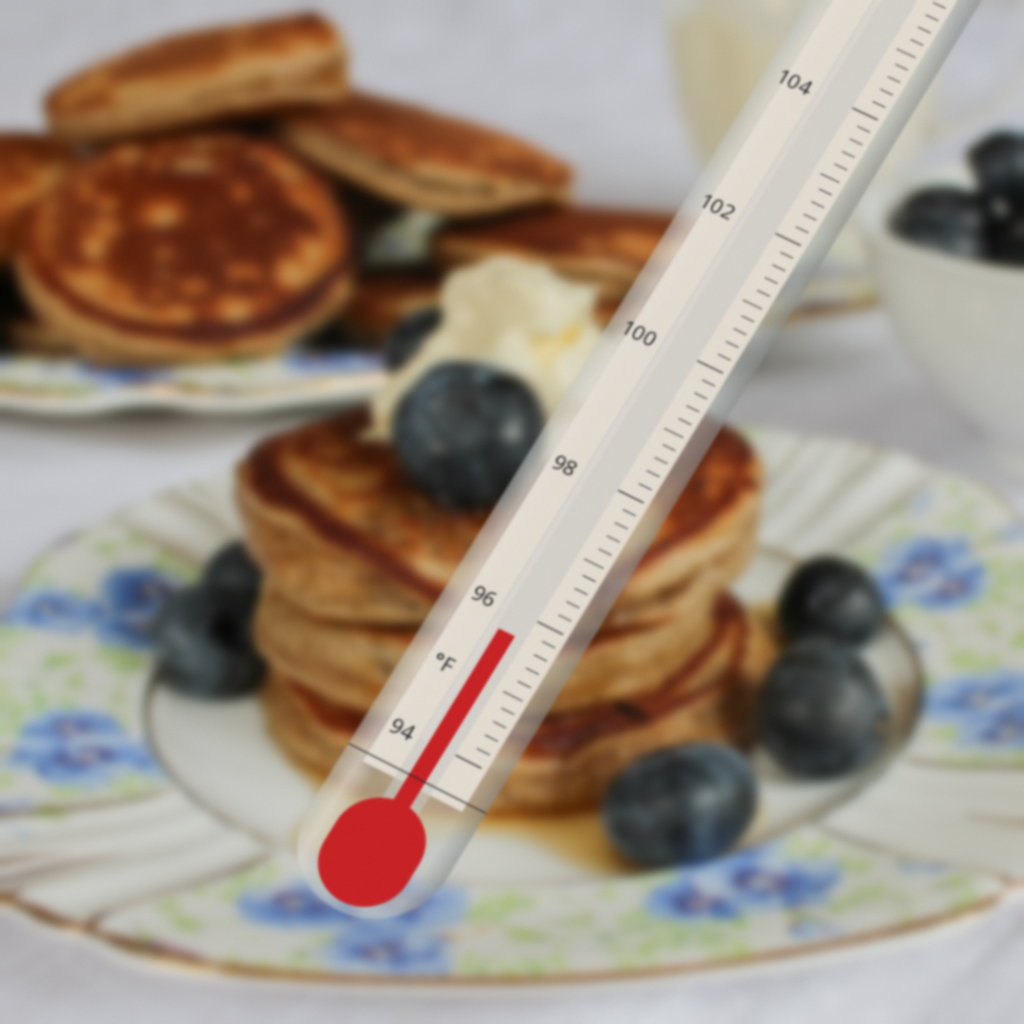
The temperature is value=95.7 unit=°F
